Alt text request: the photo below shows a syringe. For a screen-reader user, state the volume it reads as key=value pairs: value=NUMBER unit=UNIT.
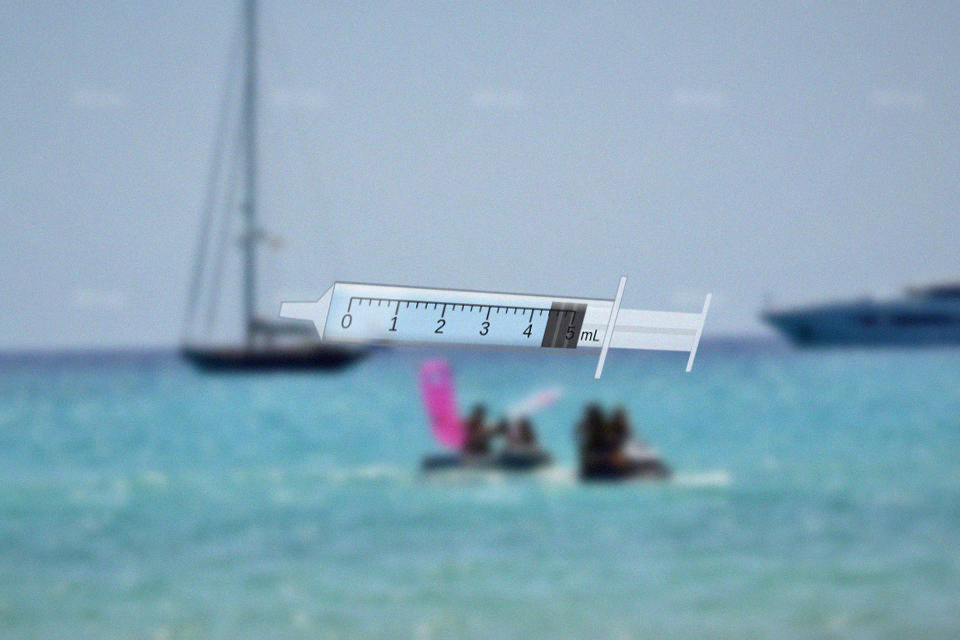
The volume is value=4.4 unit=mL
